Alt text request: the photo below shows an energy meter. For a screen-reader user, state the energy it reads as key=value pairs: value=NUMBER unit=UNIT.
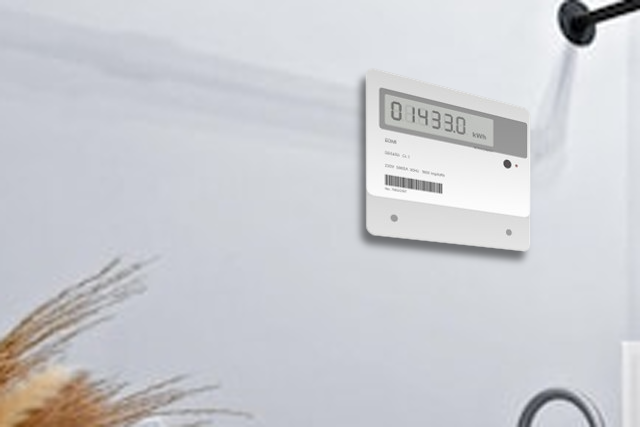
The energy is value=1433.0 unit=kWh
